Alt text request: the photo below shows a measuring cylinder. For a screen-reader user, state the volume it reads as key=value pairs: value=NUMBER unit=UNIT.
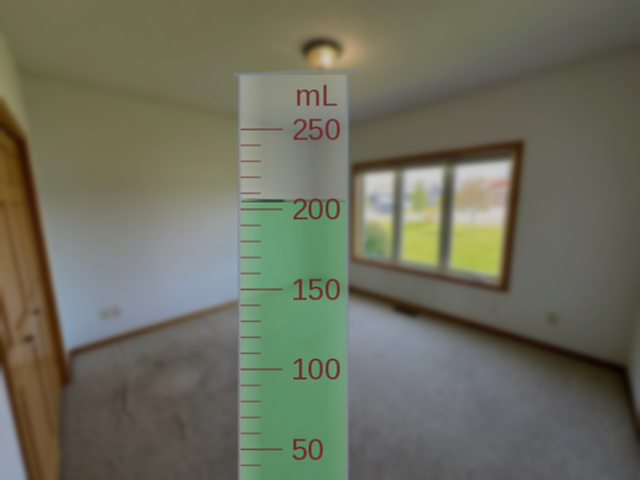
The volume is value=205 unit=mL
